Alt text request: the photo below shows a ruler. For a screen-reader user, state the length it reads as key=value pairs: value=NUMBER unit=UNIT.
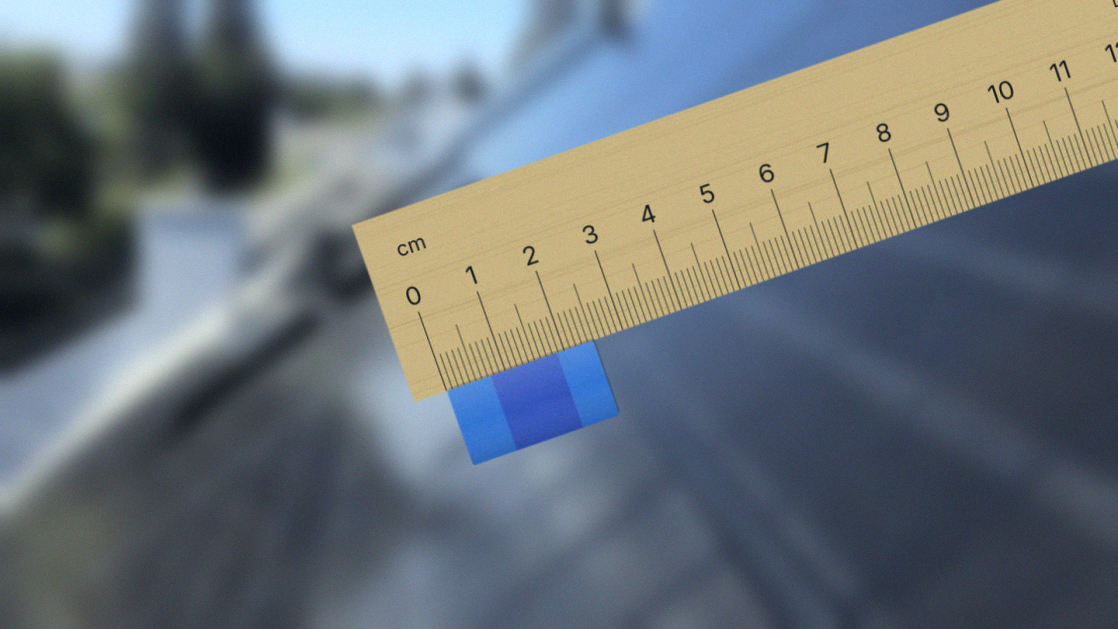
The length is value=2.5 unit=cm
